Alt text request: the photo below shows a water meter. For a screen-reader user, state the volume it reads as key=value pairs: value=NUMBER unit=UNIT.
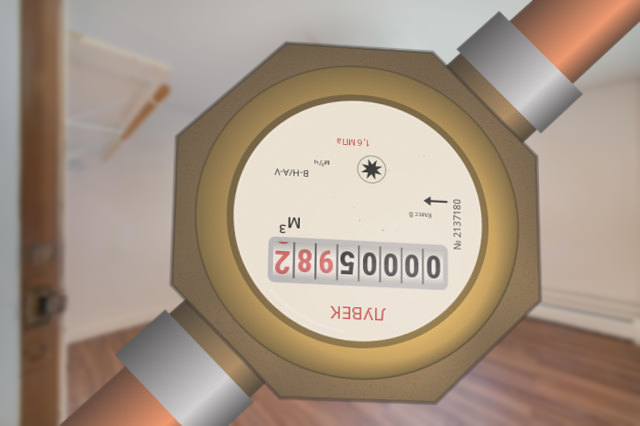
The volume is value=5.982 unit=m³
